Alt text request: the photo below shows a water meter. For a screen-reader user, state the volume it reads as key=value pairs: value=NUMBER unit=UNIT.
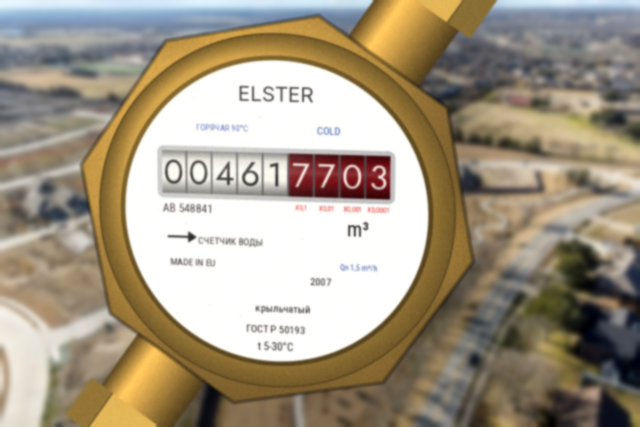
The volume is value=461.7703 unit=m³
